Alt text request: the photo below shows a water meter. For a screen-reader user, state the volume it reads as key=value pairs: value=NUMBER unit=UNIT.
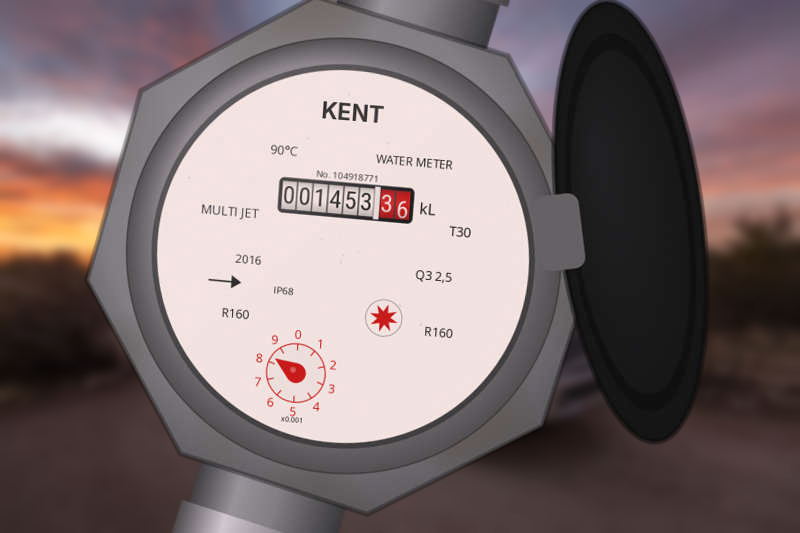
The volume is value=1453.358 unit=kL
